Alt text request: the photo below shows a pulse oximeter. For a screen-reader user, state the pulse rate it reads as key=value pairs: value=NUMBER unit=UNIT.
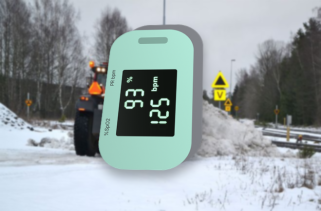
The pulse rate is value=125 unit=bpm
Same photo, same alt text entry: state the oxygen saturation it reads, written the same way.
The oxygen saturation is value=93 unit=%
